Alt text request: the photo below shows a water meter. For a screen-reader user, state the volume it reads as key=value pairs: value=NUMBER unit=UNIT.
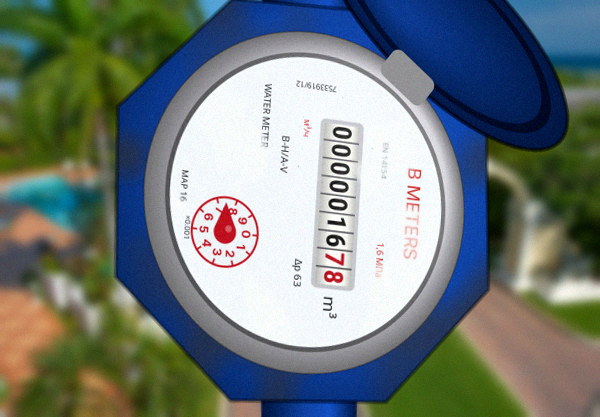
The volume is value=16.787 unit=m³
